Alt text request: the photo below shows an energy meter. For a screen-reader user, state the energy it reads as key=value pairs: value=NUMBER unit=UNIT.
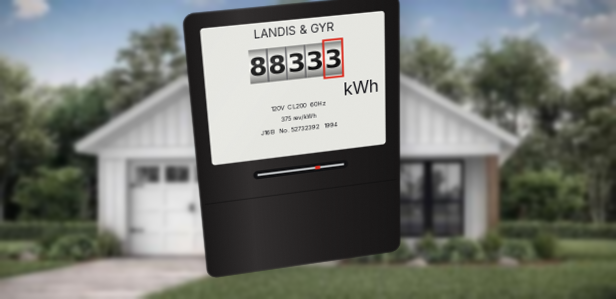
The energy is value=8833.3 unit=kWh
